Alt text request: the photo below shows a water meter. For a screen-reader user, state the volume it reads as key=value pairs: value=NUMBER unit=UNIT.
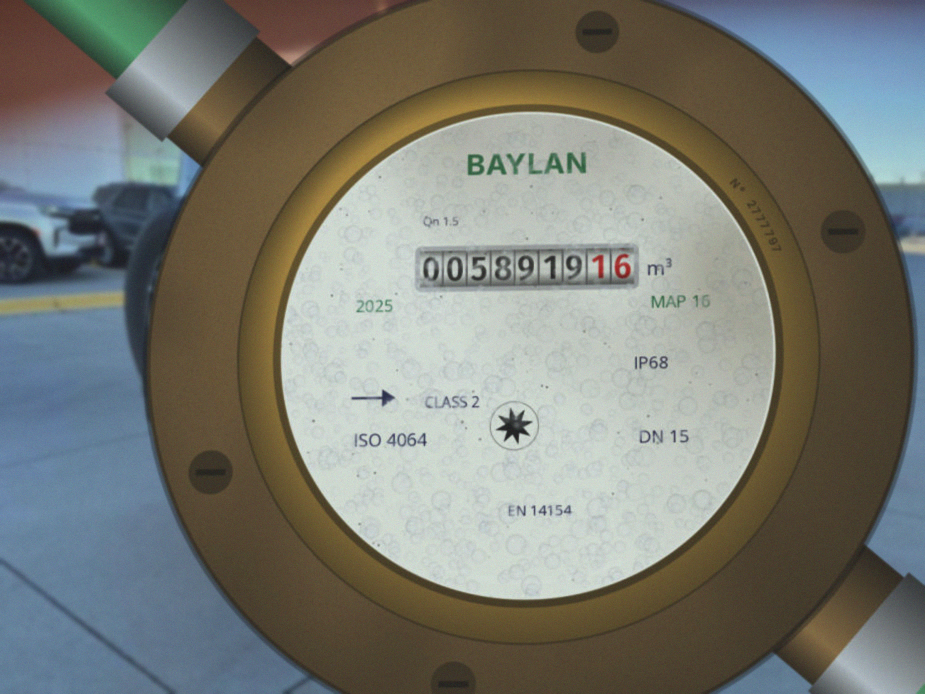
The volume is value=58919.16 unit=m³
